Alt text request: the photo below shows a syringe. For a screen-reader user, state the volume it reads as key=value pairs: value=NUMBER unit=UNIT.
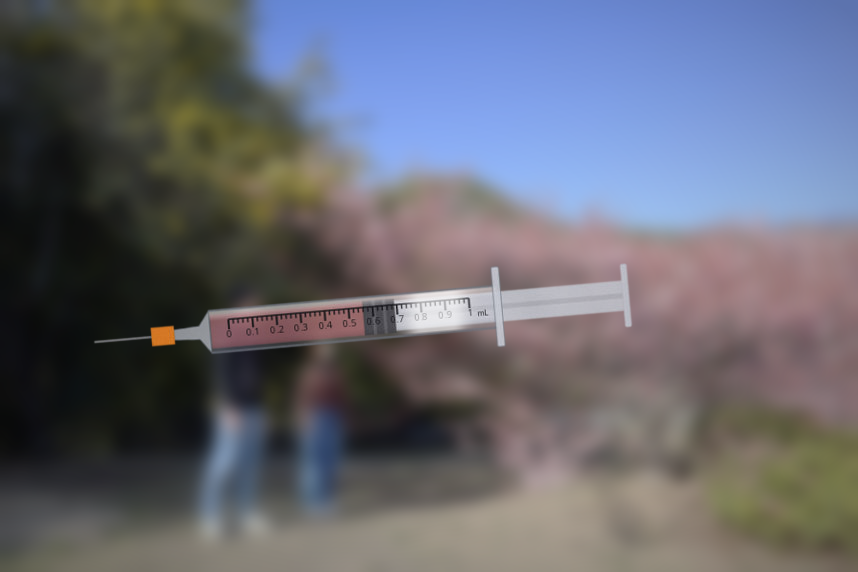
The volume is value=0.56 unit=mL
